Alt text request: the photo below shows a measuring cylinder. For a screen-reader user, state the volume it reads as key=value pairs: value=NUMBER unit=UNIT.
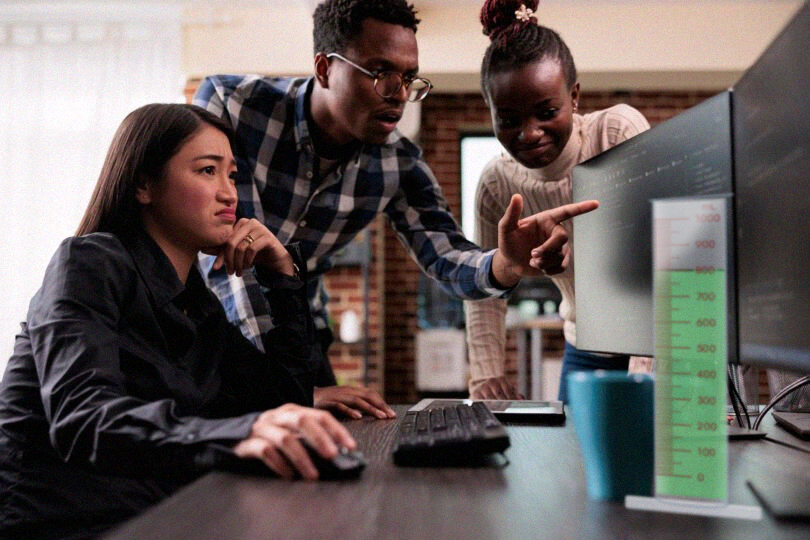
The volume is value=800 unit=mL
